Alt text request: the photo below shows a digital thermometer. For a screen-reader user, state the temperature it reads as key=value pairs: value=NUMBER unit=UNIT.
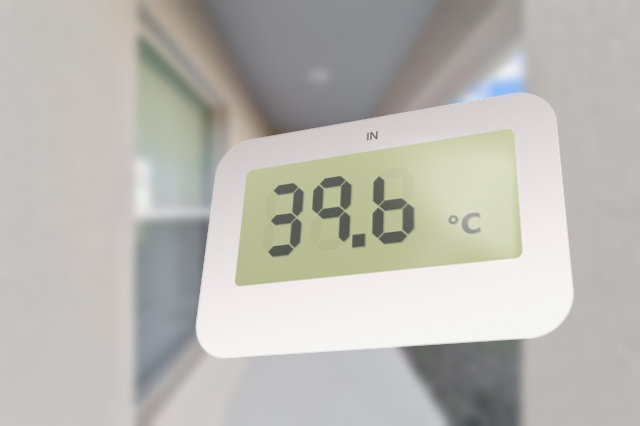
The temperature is value=39.6 unit=°C
